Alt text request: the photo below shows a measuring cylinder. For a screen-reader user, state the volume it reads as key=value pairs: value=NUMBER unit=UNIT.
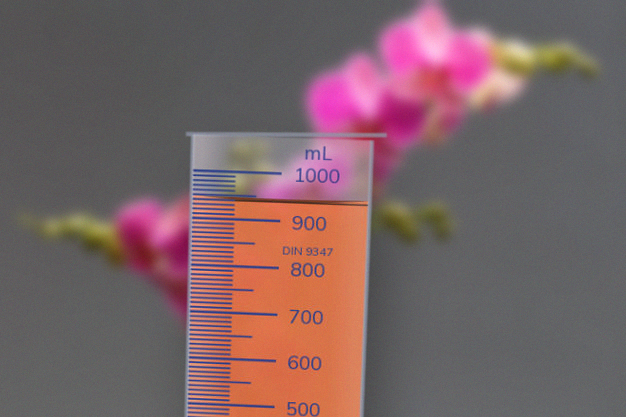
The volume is value=940 unit=mL
